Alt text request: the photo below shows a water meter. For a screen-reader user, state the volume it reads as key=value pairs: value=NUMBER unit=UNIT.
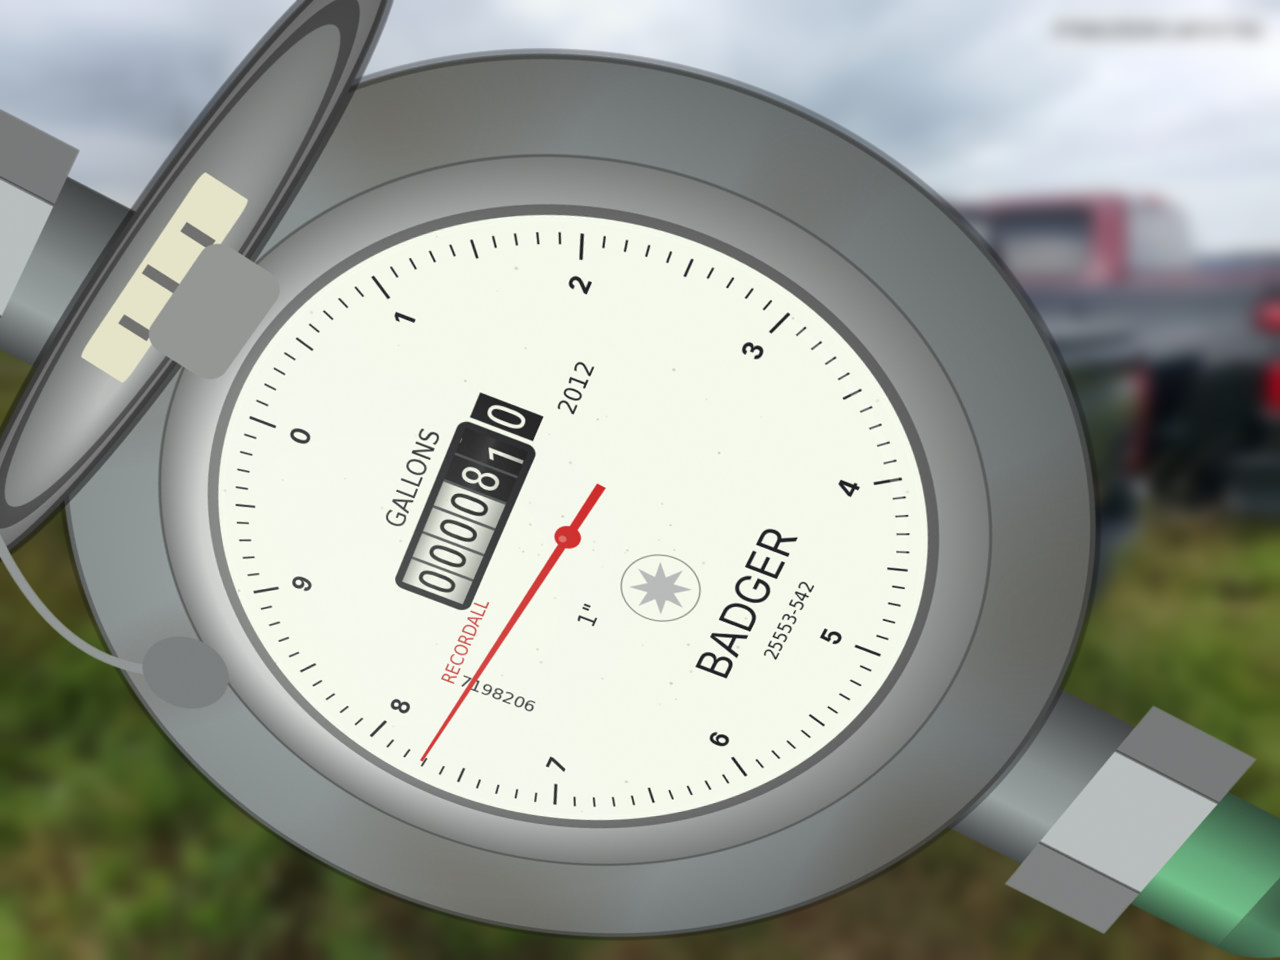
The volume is value=807.7 unit=gal
